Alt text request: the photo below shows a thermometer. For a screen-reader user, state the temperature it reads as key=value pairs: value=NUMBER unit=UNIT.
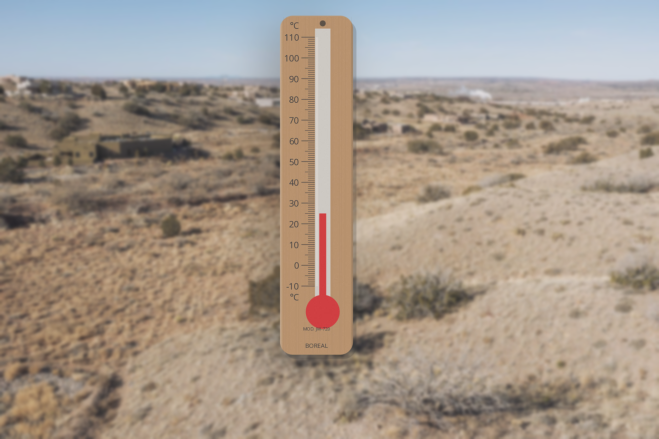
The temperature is value=25 unit=°C
